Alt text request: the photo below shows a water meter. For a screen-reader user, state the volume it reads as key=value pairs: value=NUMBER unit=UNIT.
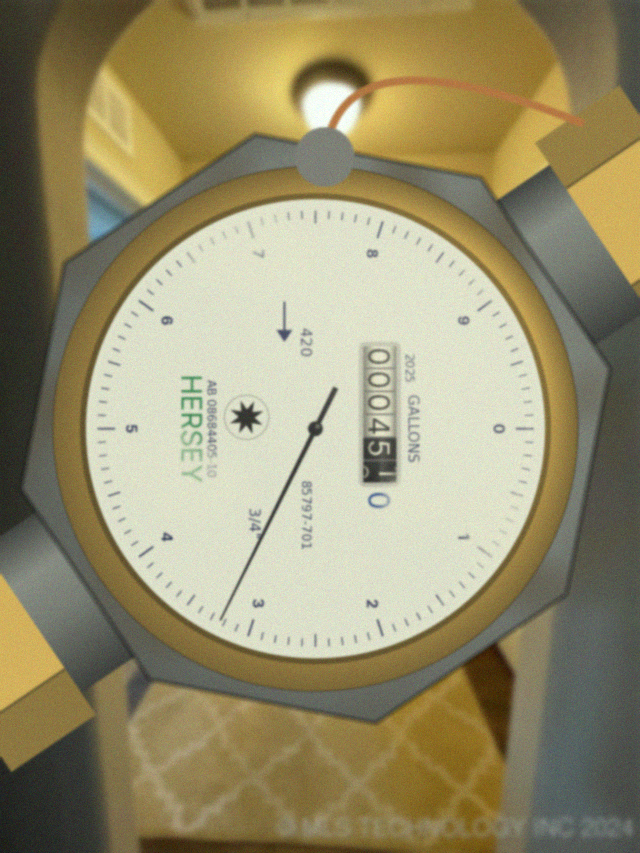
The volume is value=4513.2 unit=gal
